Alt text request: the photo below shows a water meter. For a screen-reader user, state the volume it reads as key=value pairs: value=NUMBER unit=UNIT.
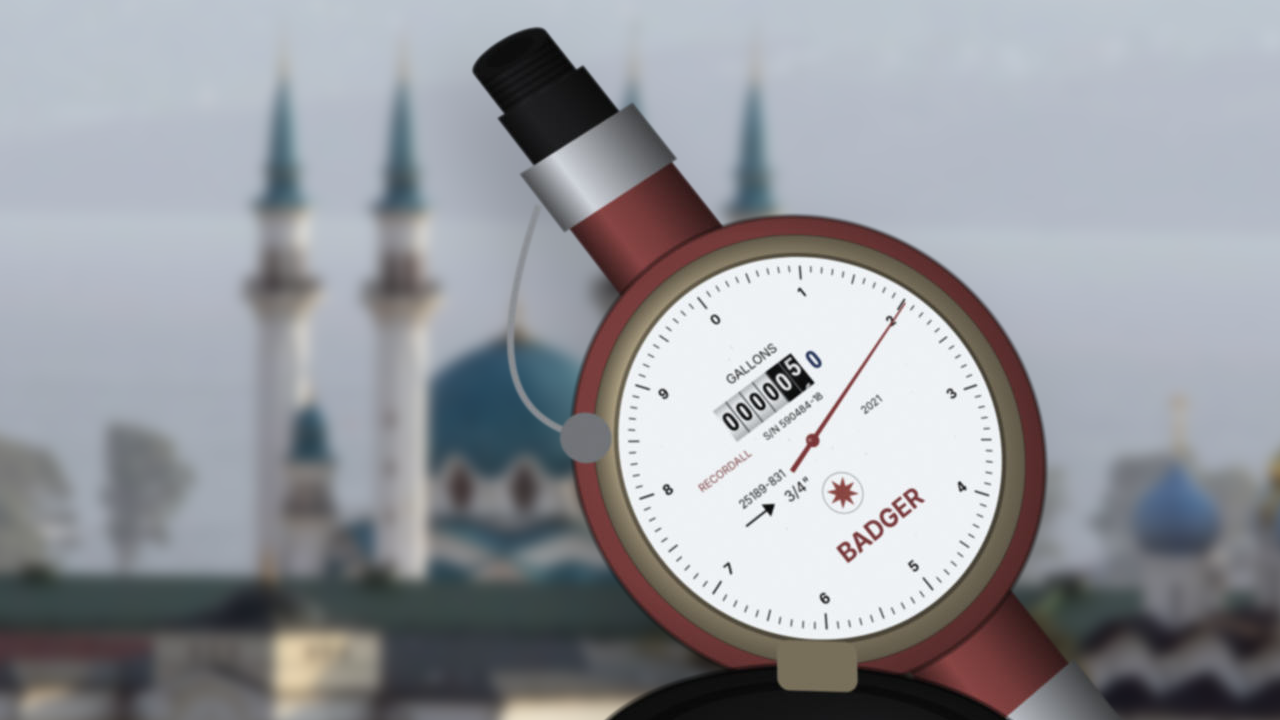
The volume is value=52.0 unit=gal
